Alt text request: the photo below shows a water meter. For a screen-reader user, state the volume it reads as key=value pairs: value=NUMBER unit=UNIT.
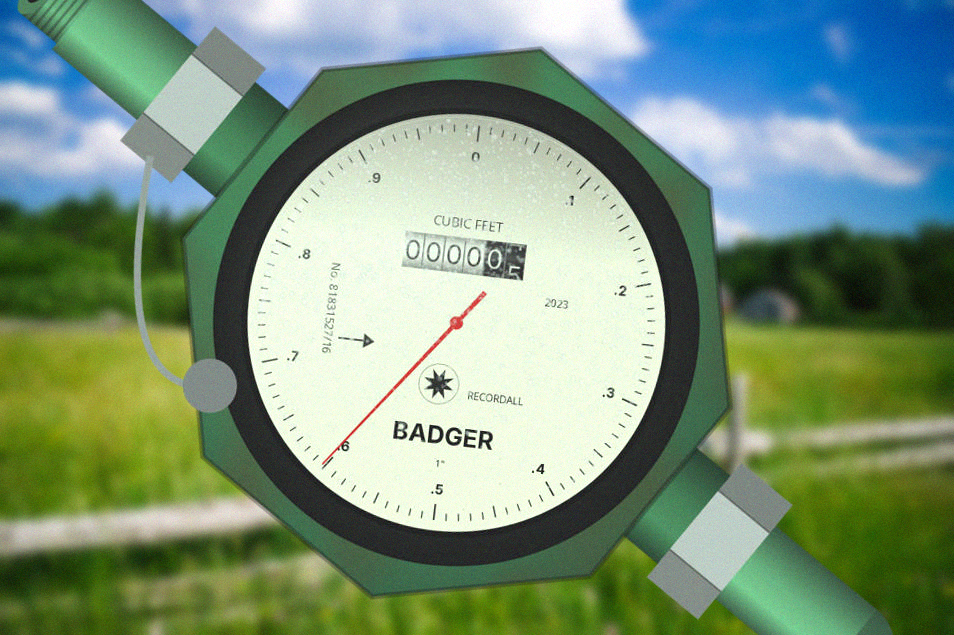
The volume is value=4.60 unit=ft³
